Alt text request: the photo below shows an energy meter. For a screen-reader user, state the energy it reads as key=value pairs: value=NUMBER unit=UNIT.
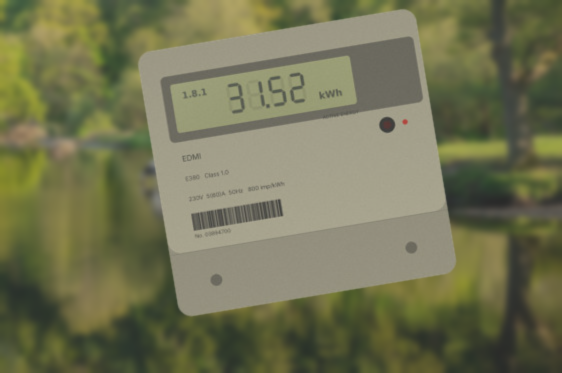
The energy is value=31.52 unit=kWh
